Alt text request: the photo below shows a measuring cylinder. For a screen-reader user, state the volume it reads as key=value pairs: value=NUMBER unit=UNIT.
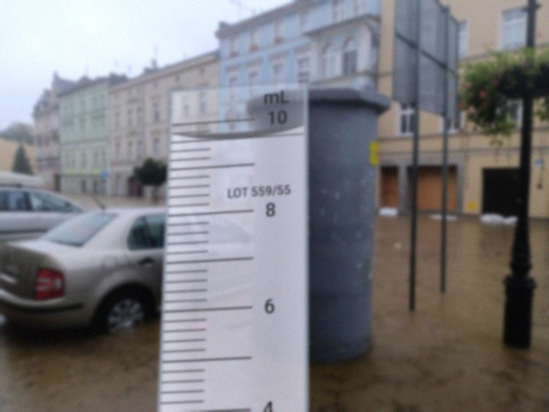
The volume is value=9.6 unit=mL
